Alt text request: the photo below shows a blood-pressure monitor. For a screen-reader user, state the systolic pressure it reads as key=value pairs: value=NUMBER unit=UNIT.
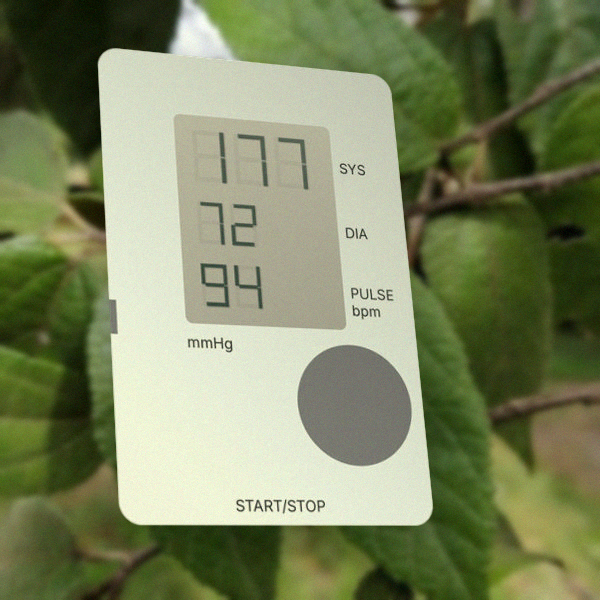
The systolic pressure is value=177 unit=mmHg
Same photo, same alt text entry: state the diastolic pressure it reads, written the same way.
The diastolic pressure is value=72 unit=mmHg
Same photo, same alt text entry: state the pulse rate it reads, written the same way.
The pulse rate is value=94 unit=bpm
